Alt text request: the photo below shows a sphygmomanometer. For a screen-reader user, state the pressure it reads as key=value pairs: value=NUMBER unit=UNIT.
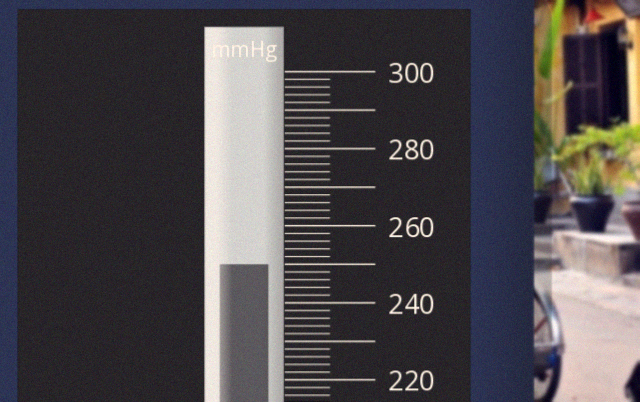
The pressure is value=250 unit=mmHg
